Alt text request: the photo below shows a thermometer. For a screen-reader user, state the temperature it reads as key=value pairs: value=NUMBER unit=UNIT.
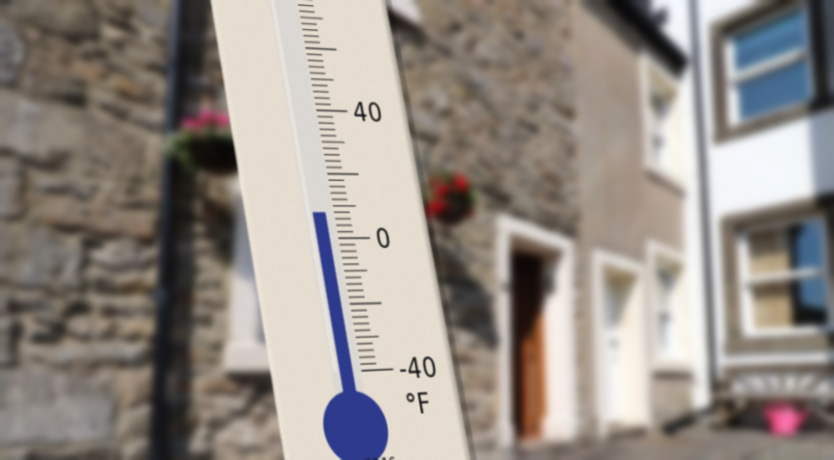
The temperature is value=8 unit=°F
